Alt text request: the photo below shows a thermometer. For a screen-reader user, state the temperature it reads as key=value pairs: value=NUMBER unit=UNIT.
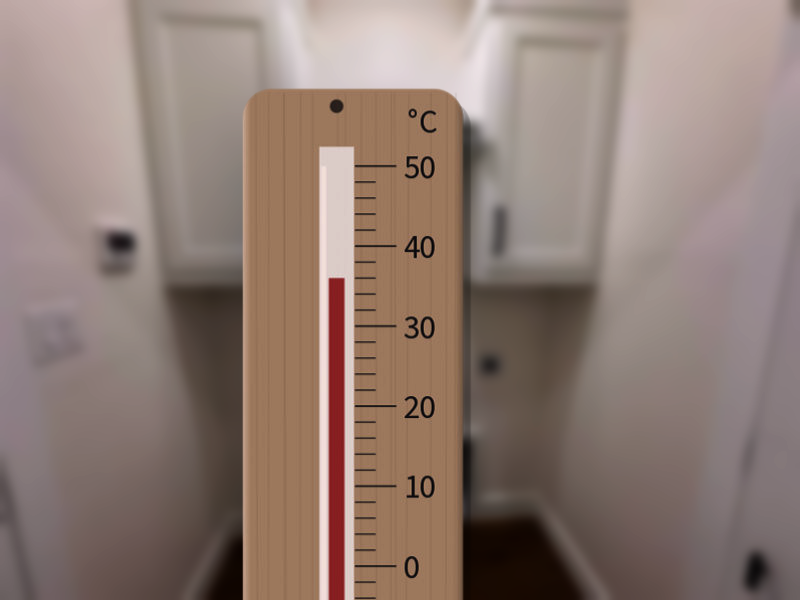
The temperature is value=36 unit=°C
